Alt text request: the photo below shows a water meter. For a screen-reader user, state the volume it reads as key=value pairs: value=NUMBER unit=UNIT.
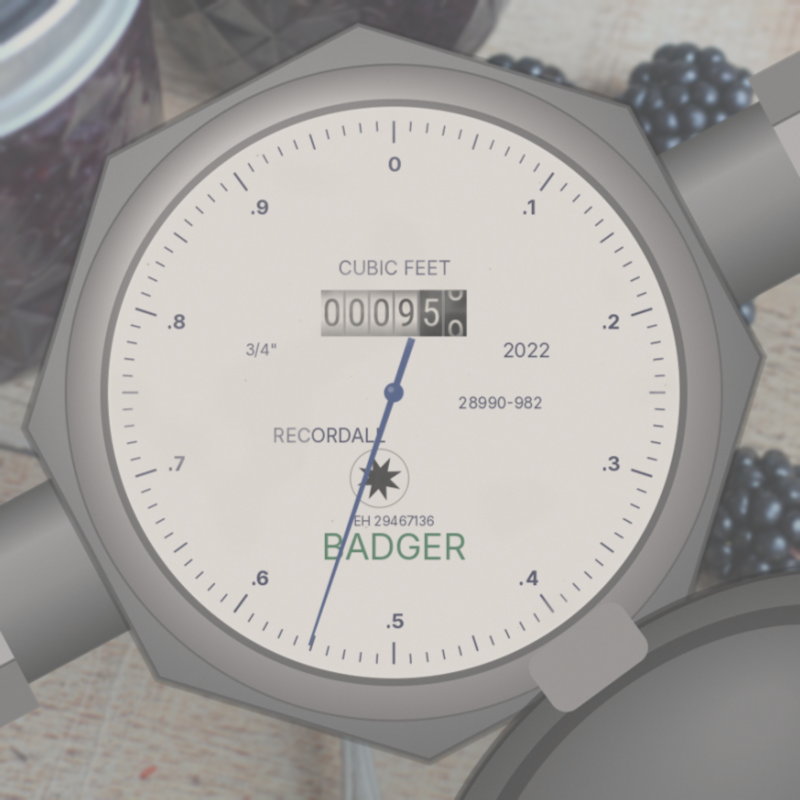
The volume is value=958.55 unit=ft³
